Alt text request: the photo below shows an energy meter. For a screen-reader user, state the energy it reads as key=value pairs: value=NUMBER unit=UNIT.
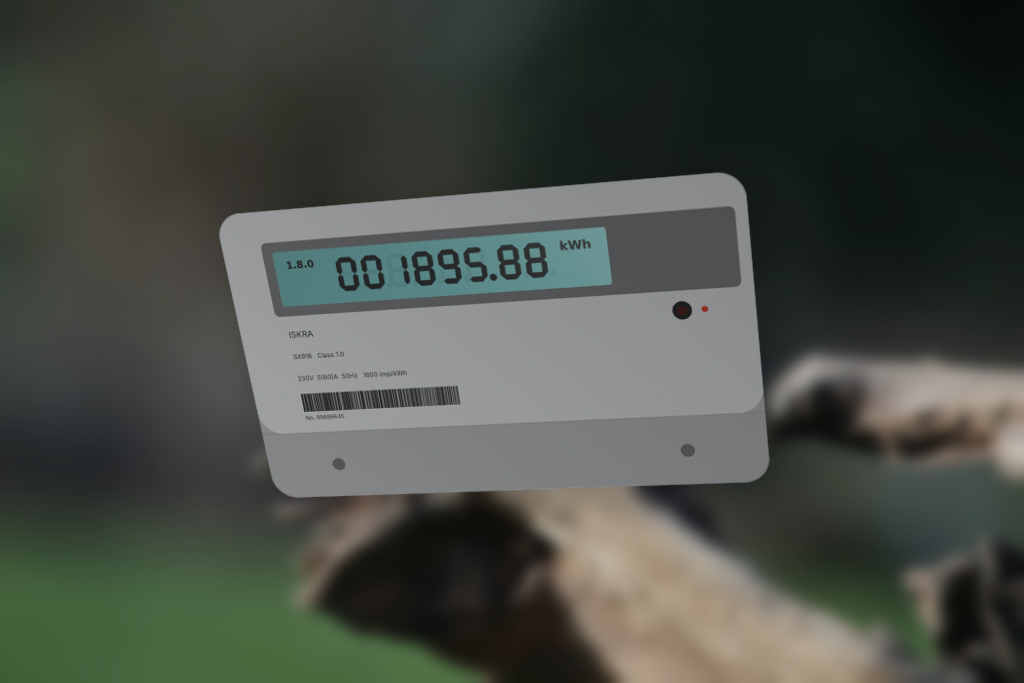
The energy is value=1895.88 unit=kWh
